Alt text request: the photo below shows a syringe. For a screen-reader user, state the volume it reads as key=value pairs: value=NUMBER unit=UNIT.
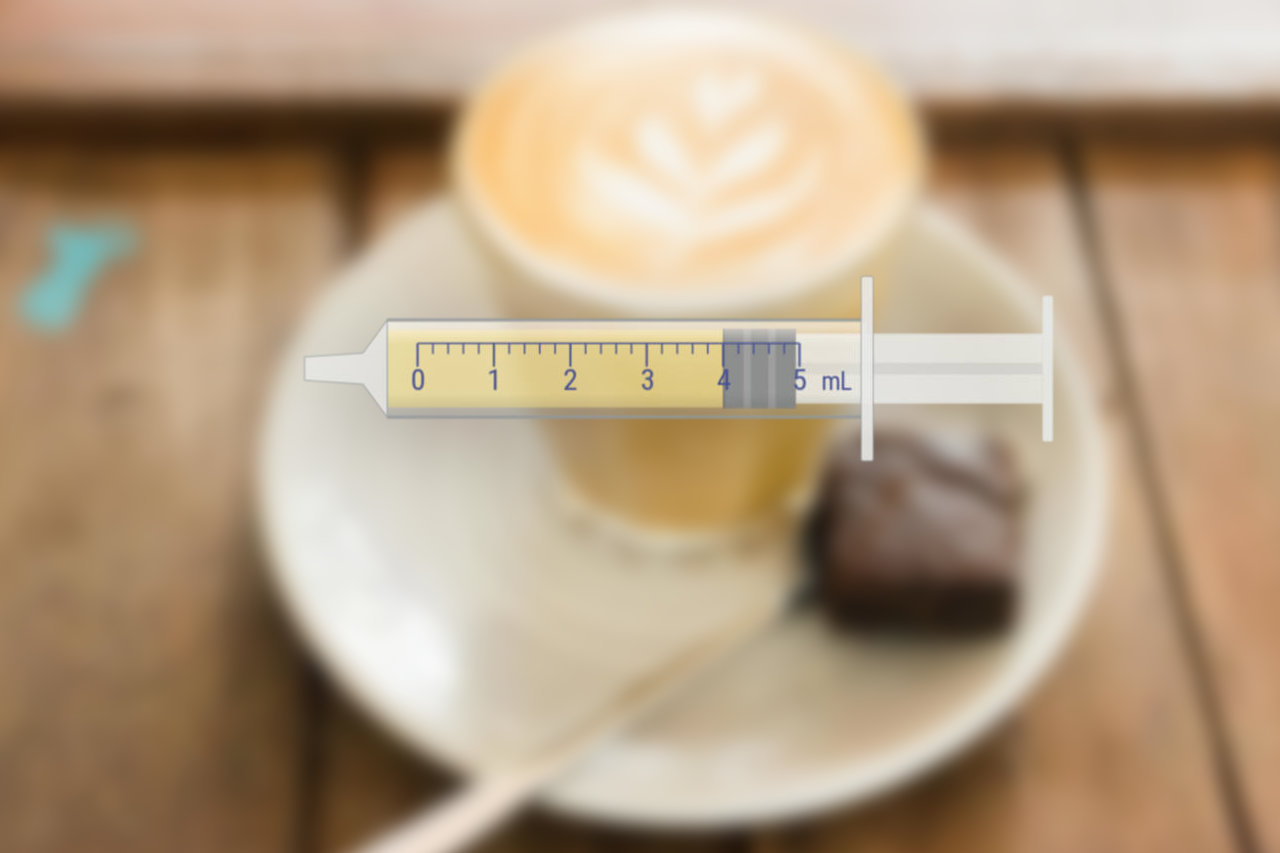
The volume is value=4 unit=mL
